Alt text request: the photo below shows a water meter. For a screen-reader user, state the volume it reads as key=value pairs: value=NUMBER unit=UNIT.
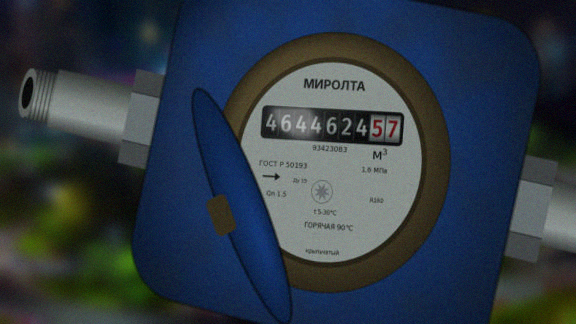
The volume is value=4644624.57 unit=m³
